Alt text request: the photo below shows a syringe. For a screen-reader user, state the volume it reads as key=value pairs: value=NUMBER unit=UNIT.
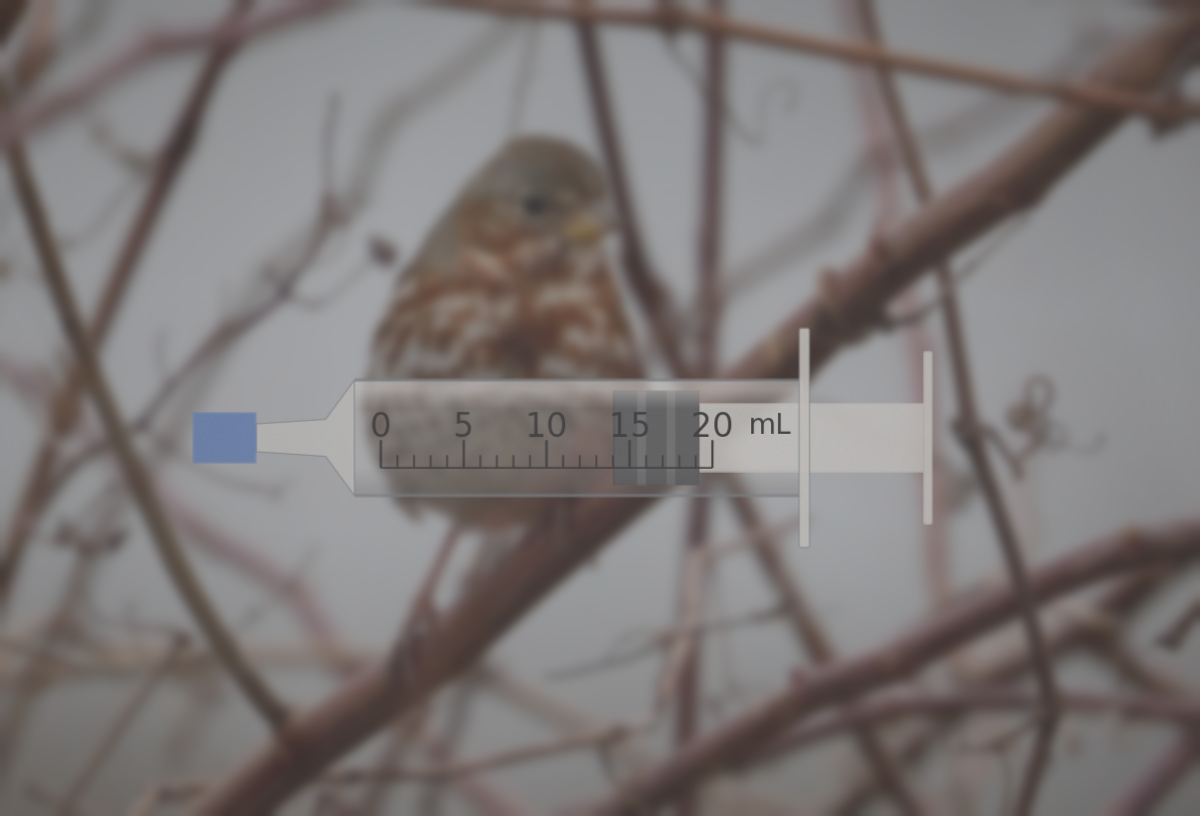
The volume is value=14 unit=mL
